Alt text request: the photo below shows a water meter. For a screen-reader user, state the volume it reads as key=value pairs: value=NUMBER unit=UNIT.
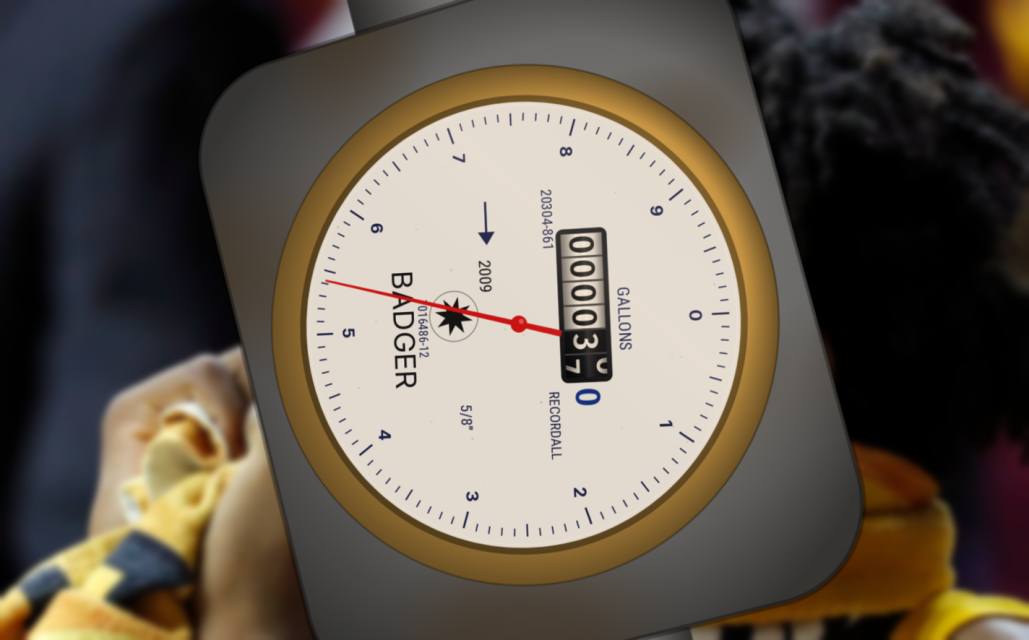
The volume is value=365.4 unit=gal
